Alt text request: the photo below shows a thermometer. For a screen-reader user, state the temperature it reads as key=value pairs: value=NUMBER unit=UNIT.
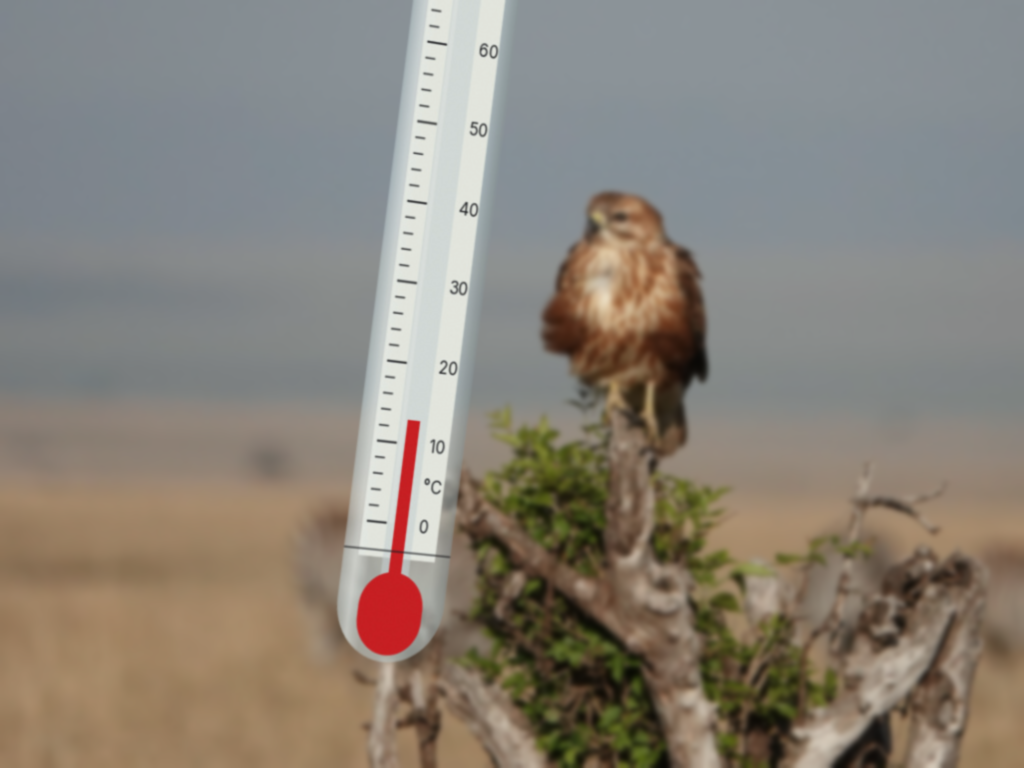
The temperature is value=13 unit=°C
